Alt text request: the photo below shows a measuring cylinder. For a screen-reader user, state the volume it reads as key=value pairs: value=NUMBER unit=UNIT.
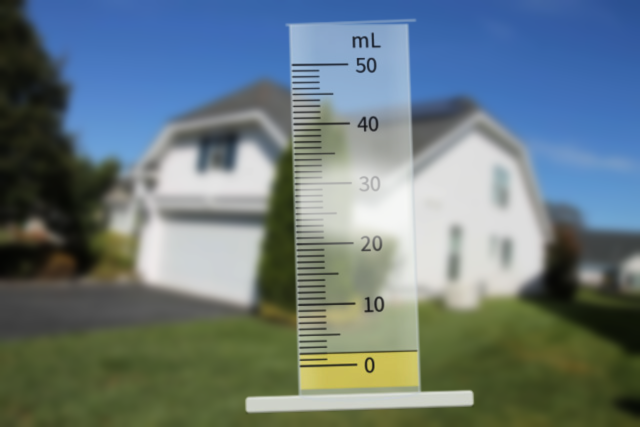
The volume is value=2 unit=mL
